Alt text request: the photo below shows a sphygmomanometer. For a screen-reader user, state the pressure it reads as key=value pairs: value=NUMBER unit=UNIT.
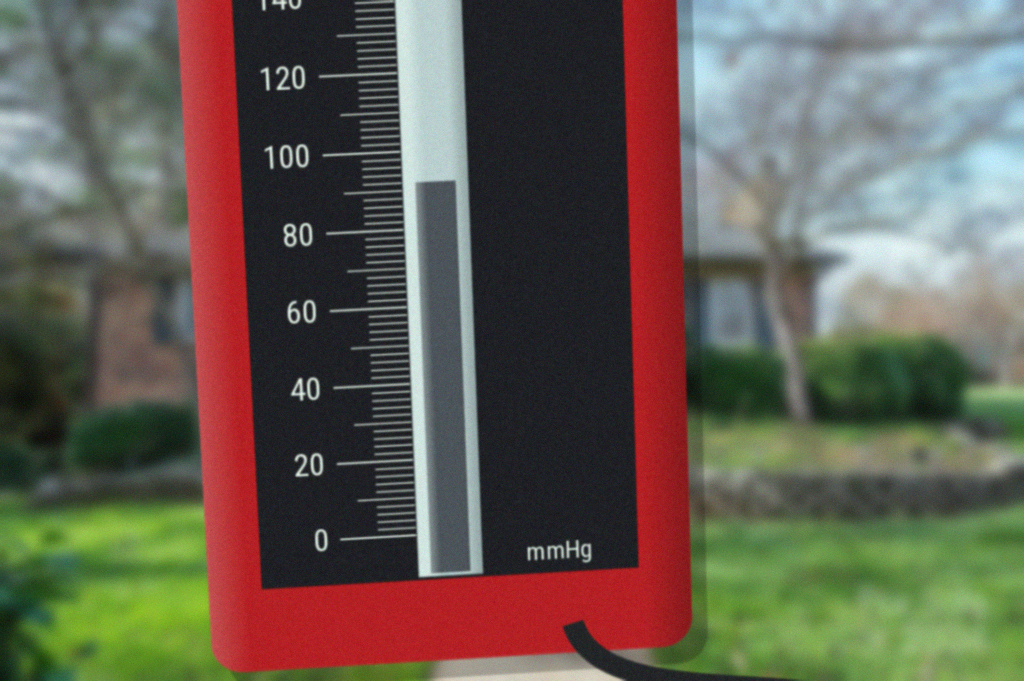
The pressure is value=92 unit=mmHg
